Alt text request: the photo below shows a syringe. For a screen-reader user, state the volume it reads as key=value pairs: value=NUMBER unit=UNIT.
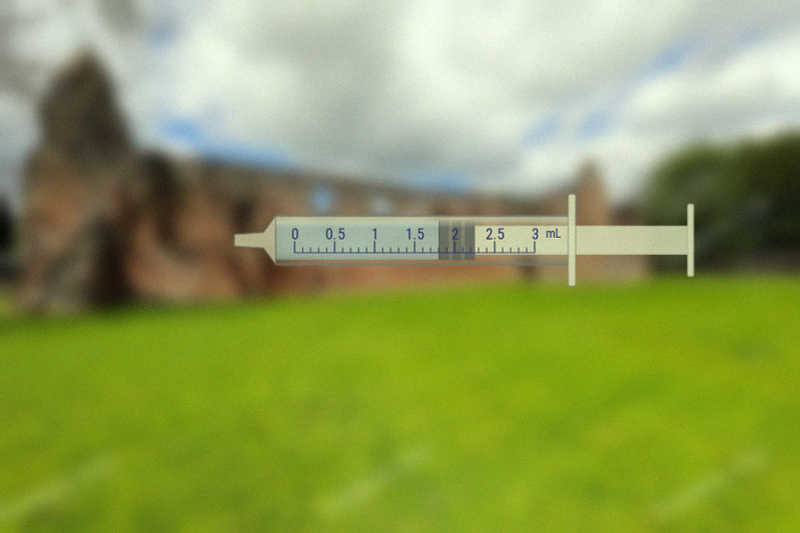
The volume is value=1.8 unit=mL
